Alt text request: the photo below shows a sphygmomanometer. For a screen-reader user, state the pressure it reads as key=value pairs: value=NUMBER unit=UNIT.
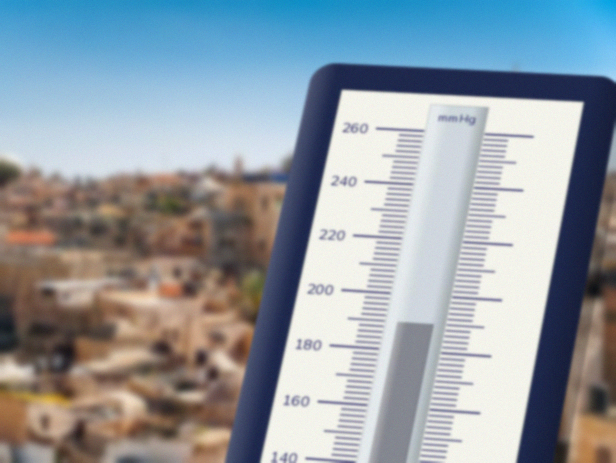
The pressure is value=190 unit=mmHg
